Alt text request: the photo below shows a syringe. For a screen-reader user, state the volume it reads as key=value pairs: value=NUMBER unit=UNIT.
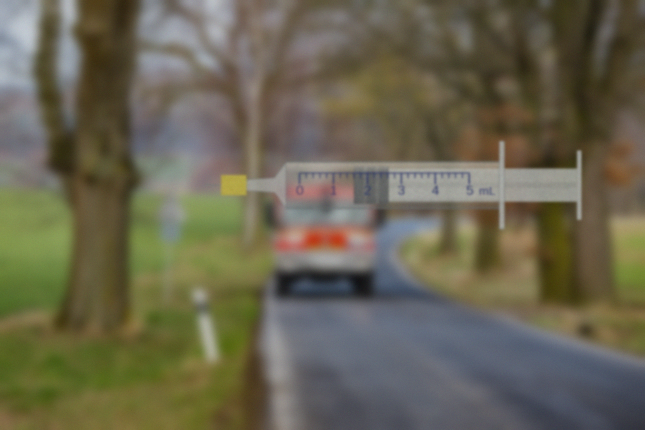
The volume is value=1.6 unit=mL
